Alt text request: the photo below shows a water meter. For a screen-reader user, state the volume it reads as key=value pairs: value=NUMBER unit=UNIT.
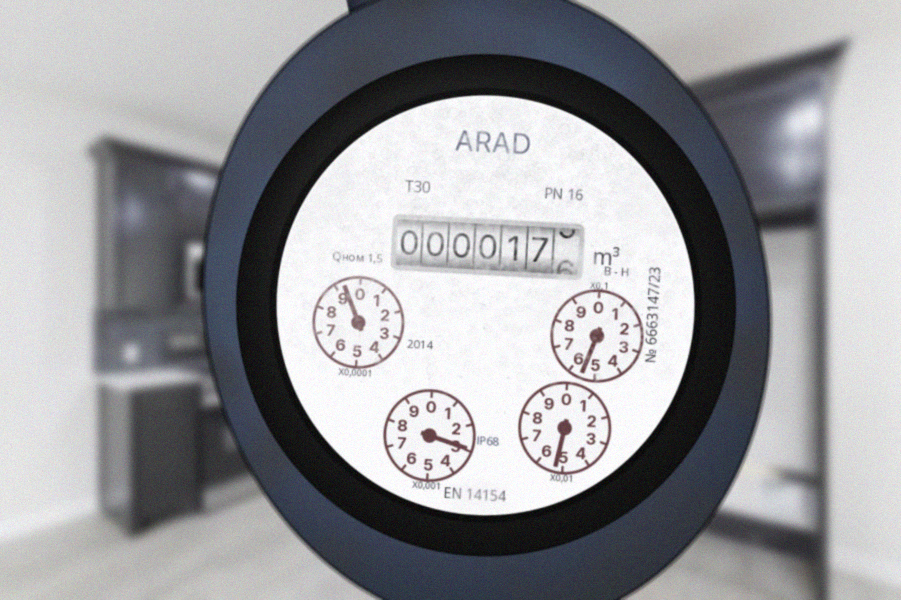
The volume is value=175.5529 unit=m³
